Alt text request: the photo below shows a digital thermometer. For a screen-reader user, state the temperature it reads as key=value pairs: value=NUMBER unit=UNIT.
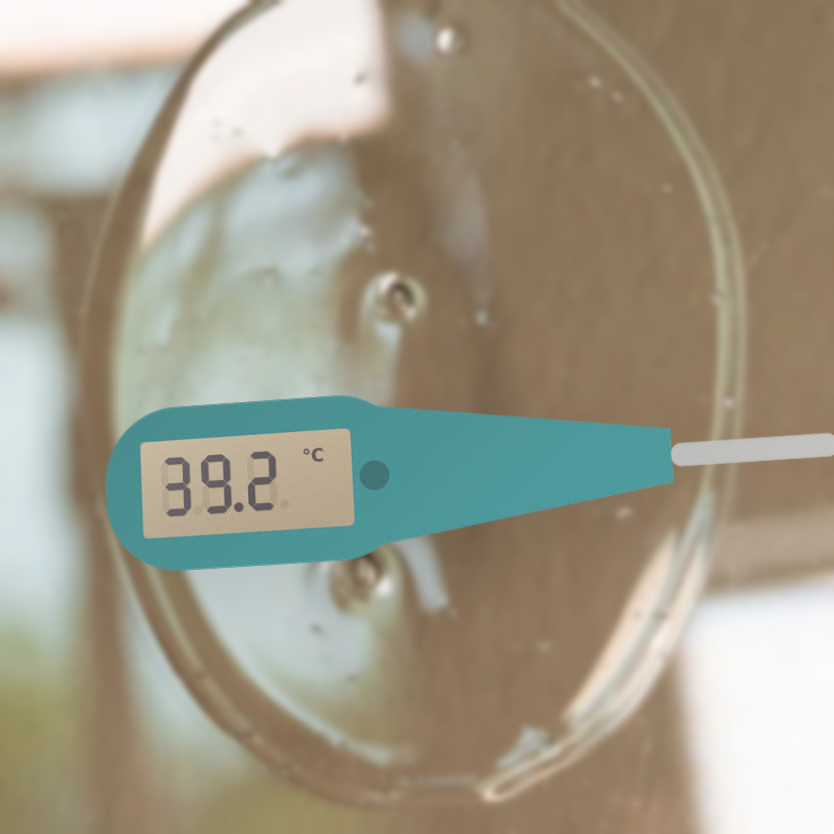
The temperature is value=39.2 unit=°C
